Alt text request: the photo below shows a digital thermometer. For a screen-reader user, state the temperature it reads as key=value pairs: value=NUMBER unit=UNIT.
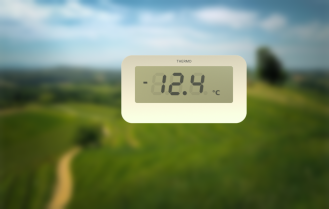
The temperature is value=-12.4 unit=°C
